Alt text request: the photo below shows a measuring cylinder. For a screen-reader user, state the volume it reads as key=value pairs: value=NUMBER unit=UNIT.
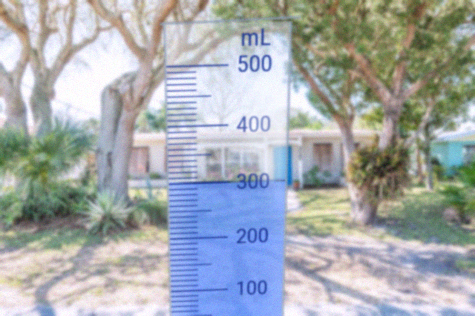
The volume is value=300 unit=mL
